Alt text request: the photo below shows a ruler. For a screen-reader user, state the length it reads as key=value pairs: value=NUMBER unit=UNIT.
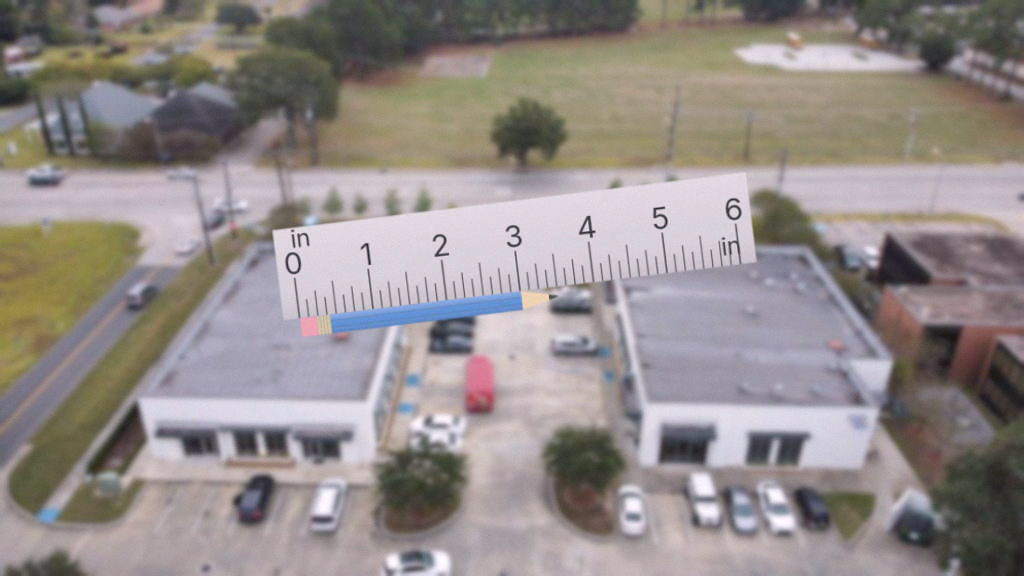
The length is value=3.5 unit=in
